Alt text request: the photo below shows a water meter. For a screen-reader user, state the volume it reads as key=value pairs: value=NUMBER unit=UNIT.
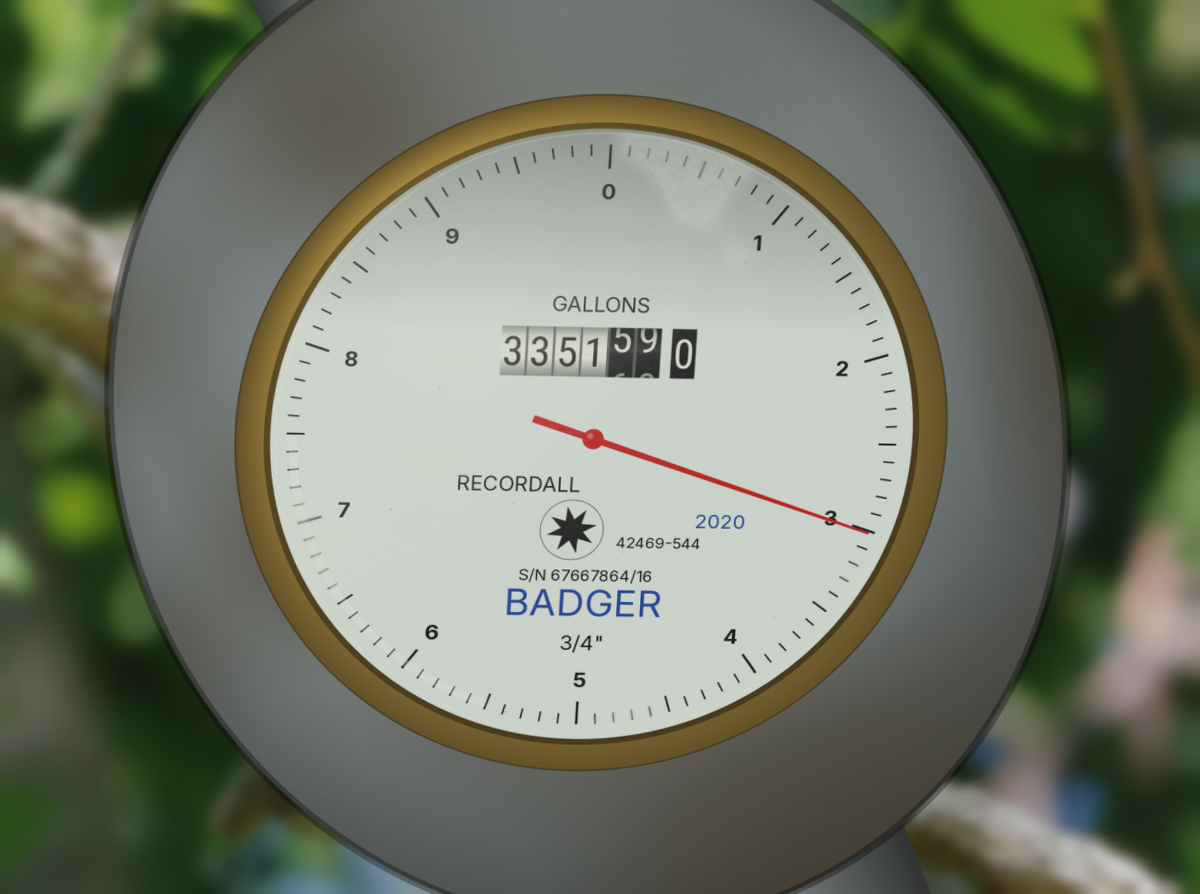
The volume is value=3351593.0 unit=gal
